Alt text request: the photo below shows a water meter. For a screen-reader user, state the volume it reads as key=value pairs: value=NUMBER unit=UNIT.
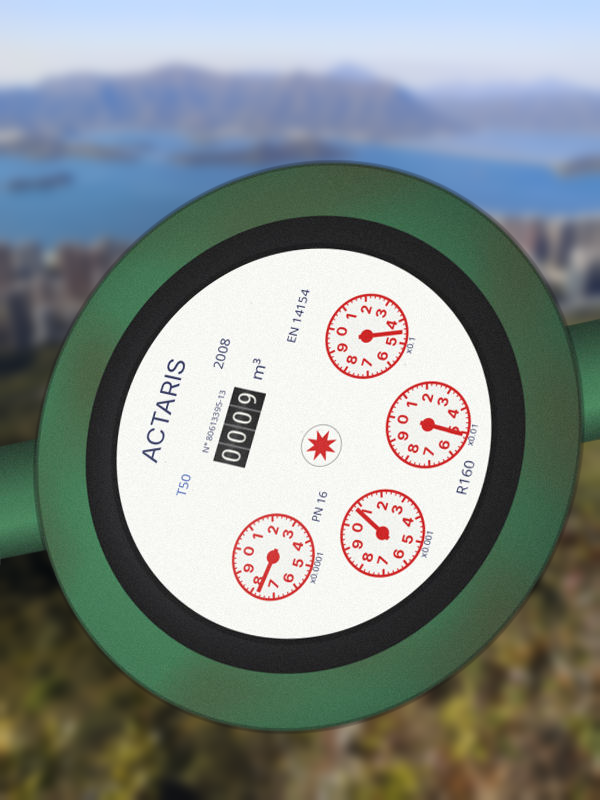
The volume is value=9.4507 unit=m³
